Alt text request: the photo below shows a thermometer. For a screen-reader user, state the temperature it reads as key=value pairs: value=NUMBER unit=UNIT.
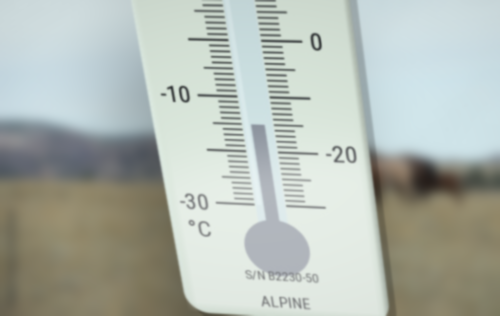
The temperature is value=-15 unit=°C
